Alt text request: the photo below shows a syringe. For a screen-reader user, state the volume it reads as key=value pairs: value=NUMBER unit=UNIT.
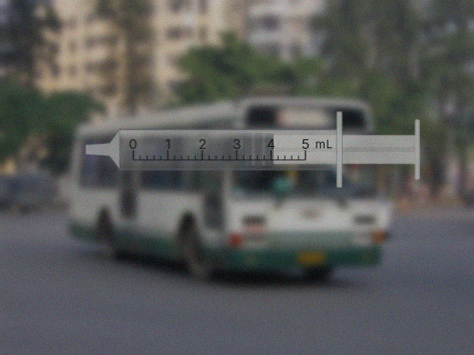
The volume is value=3.2 unit=mL
